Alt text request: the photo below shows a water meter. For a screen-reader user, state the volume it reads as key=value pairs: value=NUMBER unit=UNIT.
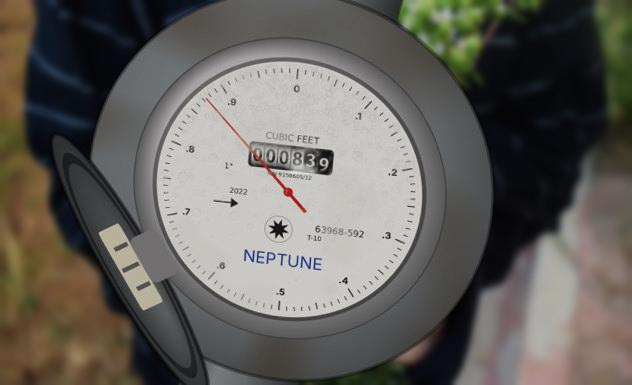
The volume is value=838.87 unit=ft³
